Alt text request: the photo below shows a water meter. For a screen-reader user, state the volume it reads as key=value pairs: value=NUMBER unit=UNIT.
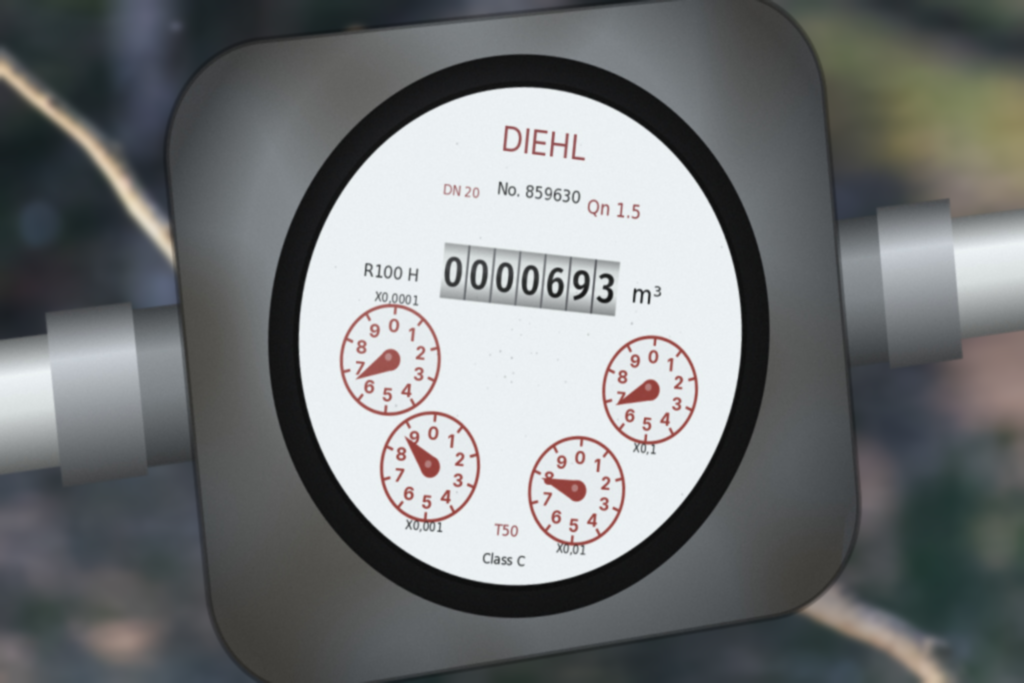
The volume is value=693.6786 unit=m³
